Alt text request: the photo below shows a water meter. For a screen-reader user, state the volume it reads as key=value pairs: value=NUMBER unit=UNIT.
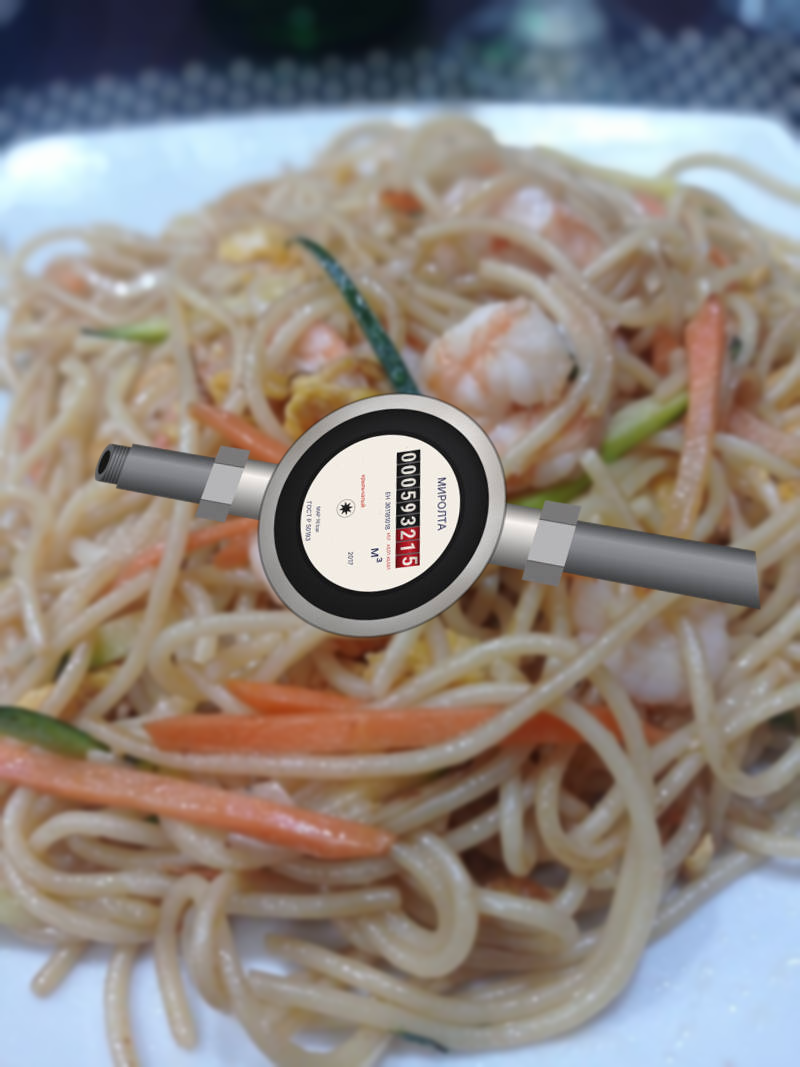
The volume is value=593.215 unit=m³
